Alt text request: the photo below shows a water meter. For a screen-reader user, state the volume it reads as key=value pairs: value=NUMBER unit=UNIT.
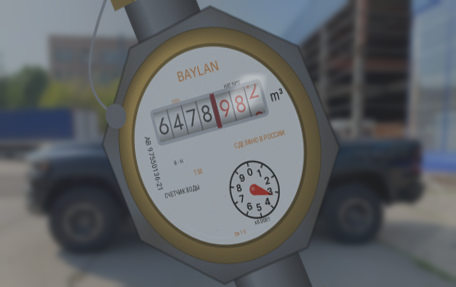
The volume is value=6478.9823 unit=m³
